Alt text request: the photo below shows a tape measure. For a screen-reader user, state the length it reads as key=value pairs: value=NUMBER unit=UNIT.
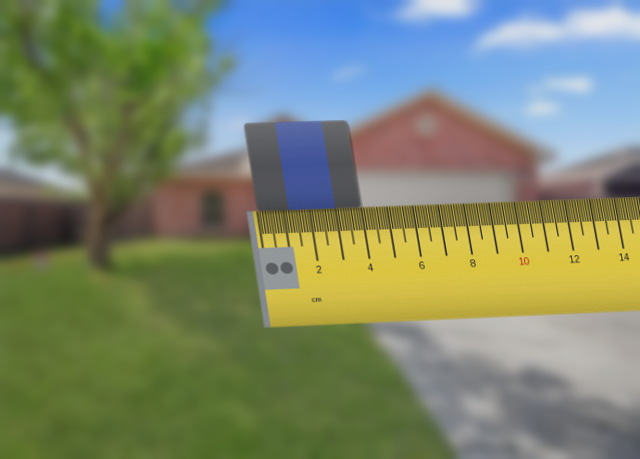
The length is value=4 unit=cm
